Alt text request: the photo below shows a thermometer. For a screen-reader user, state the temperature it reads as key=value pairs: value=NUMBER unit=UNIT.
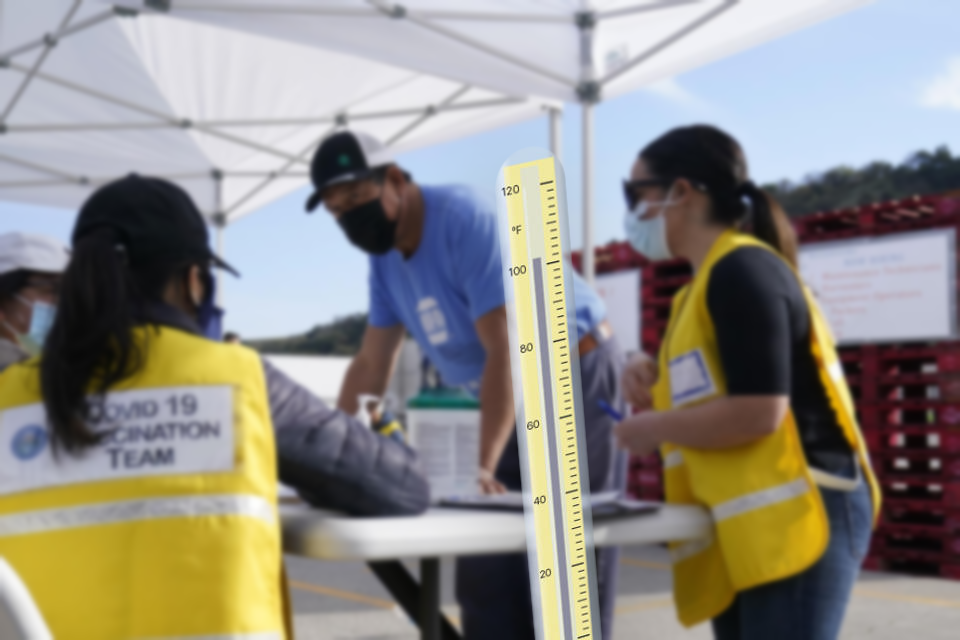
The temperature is value=102 unit=°F
